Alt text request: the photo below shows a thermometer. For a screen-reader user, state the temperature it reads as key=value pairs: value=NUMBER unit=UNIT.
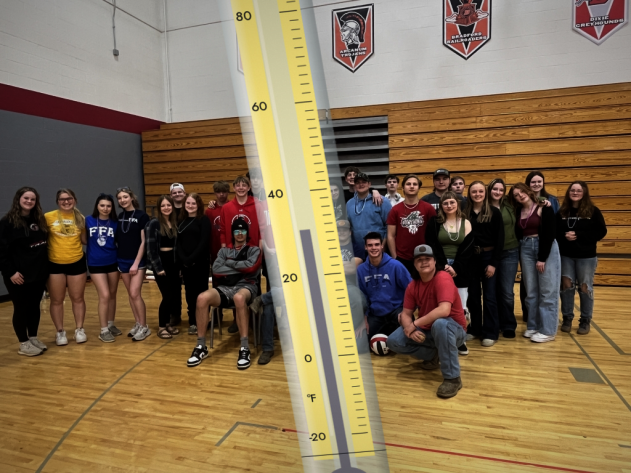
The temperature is value=31 unit=°F
